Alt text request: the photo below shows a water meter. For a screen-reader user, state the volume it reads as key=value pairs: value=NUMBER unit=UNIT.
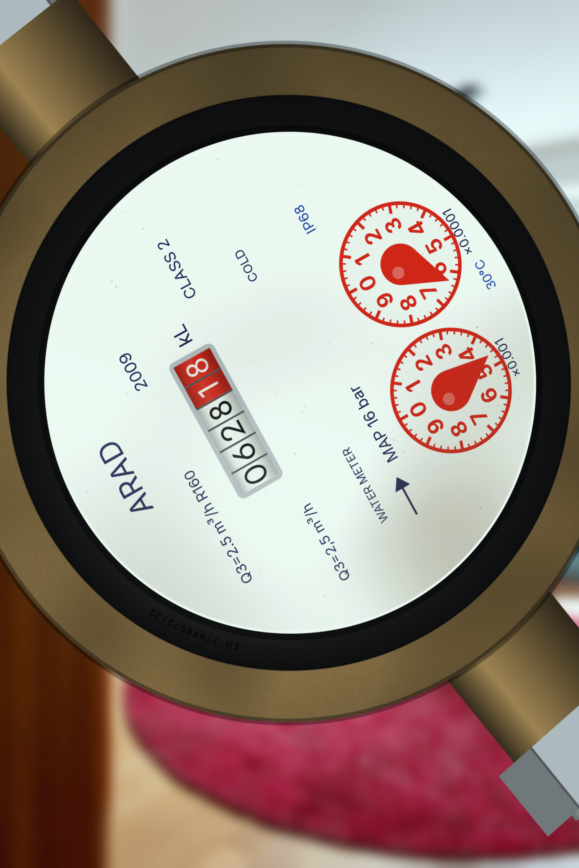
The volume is value=628.1846 unit=kL
